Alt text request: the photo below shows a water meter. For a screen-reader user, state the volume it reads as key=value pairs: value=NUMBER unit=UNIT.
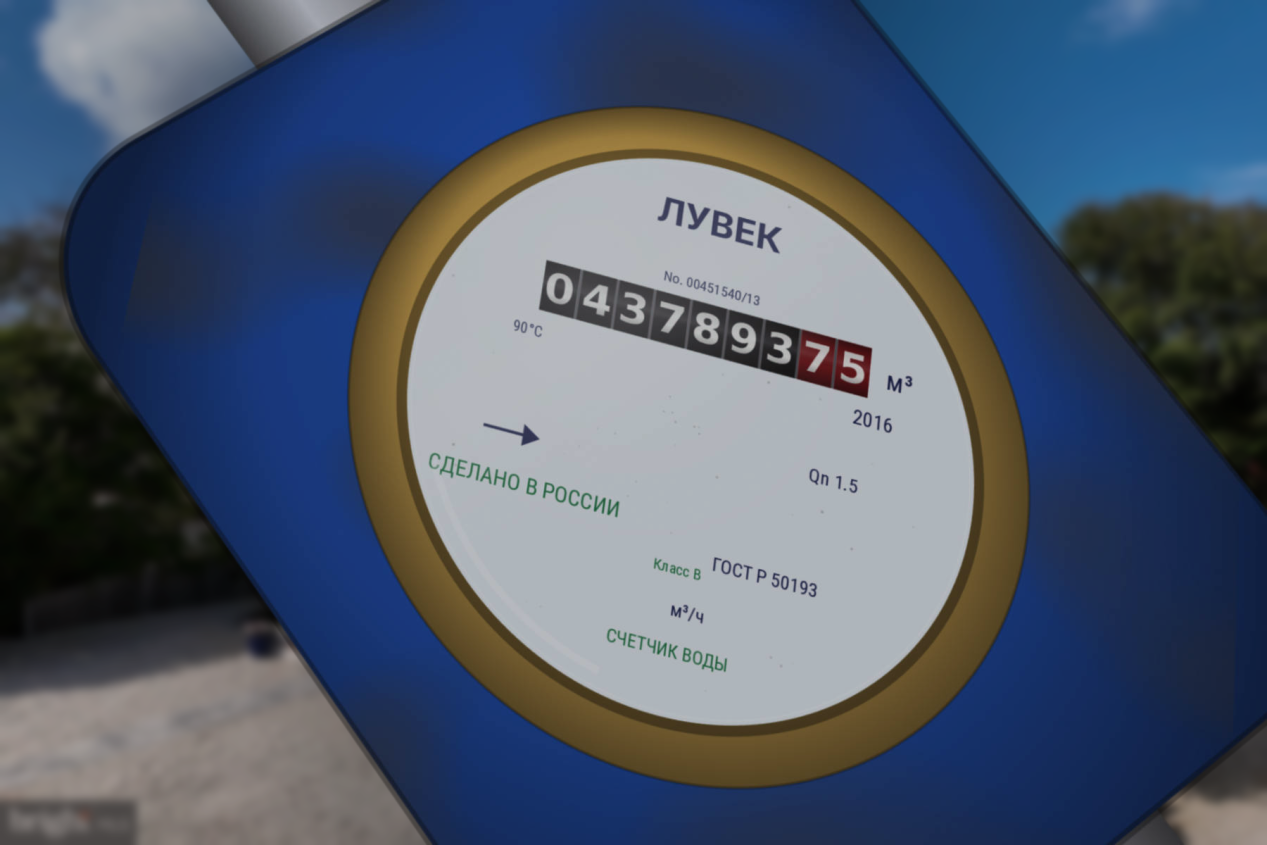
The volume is value=437893.75 unit=m³
